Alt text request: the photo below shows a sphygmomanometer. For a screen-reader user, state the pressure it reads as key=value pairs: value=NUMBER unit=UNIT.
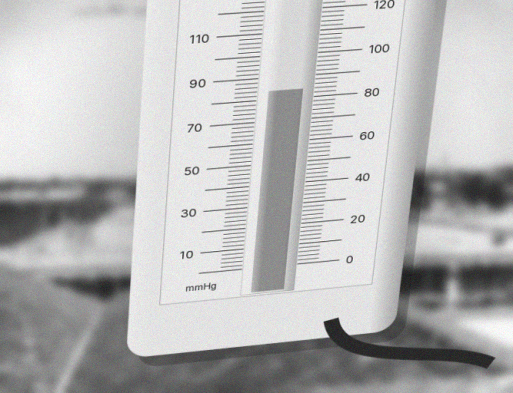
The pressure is value=84 unit=mmHg
